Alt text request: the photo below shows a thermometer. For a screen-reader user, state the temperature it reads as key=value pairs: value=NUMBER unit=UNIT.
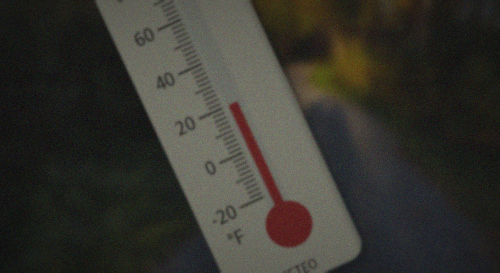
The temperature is value=20 unit=°F
